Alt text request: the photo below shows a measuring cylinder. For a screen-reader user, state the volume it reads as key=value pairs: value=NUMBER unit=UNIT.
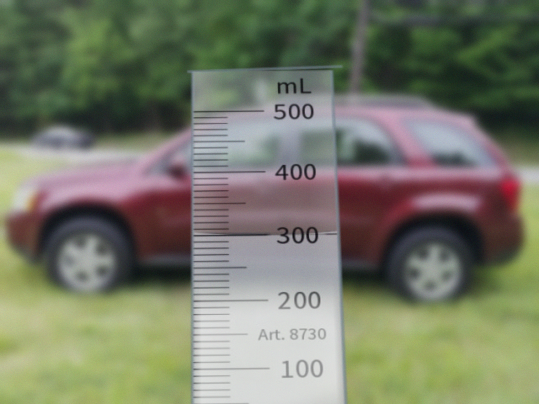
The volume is value=300 unit=mL
